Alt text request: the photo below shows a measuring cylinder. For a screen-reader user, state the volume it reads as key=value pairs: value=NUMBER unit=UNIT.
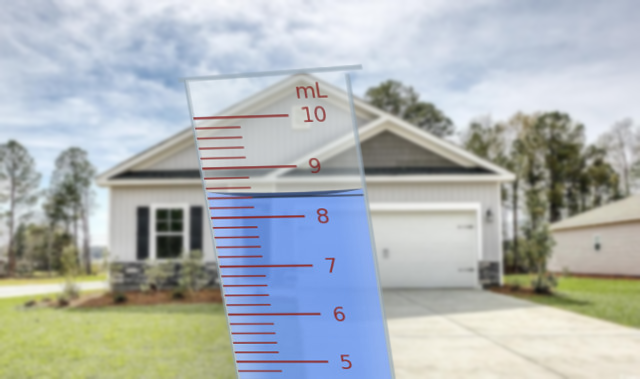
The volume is value=8.4 unit=mL
